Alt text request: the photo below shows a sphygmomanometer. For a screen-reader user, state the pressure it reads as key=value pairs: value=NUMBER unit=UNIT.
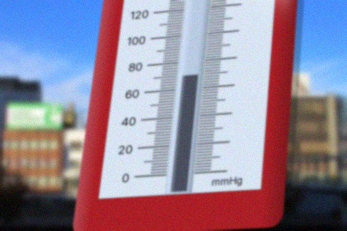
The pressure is value=70 unit=mmHg
